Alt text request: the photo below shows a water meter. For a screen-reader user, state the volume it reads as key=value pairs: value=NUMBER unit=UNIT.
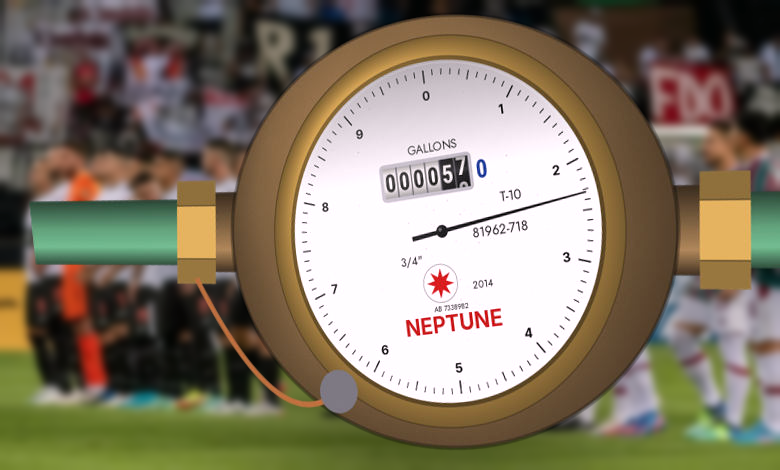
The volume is value=572.3 unit=gal
